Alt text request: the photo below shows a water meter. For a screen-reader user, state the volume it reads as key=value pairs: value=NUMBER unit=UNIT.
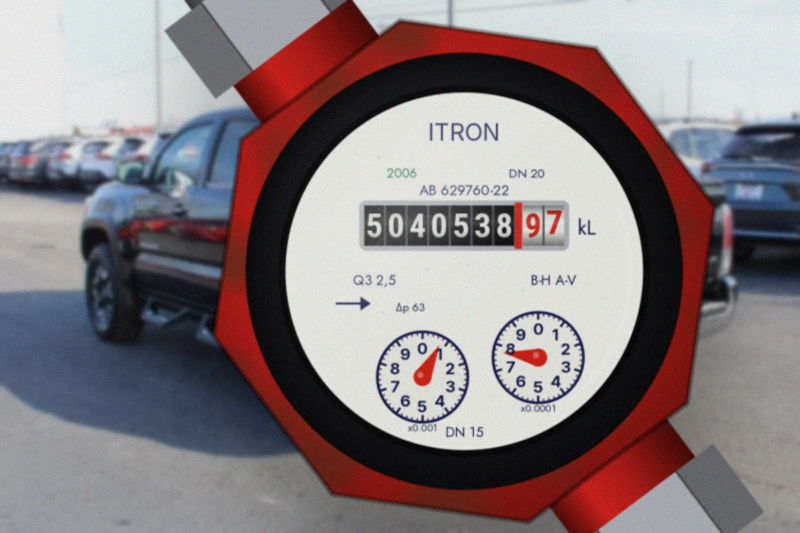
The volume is value=5040538.9707 unit=kL
